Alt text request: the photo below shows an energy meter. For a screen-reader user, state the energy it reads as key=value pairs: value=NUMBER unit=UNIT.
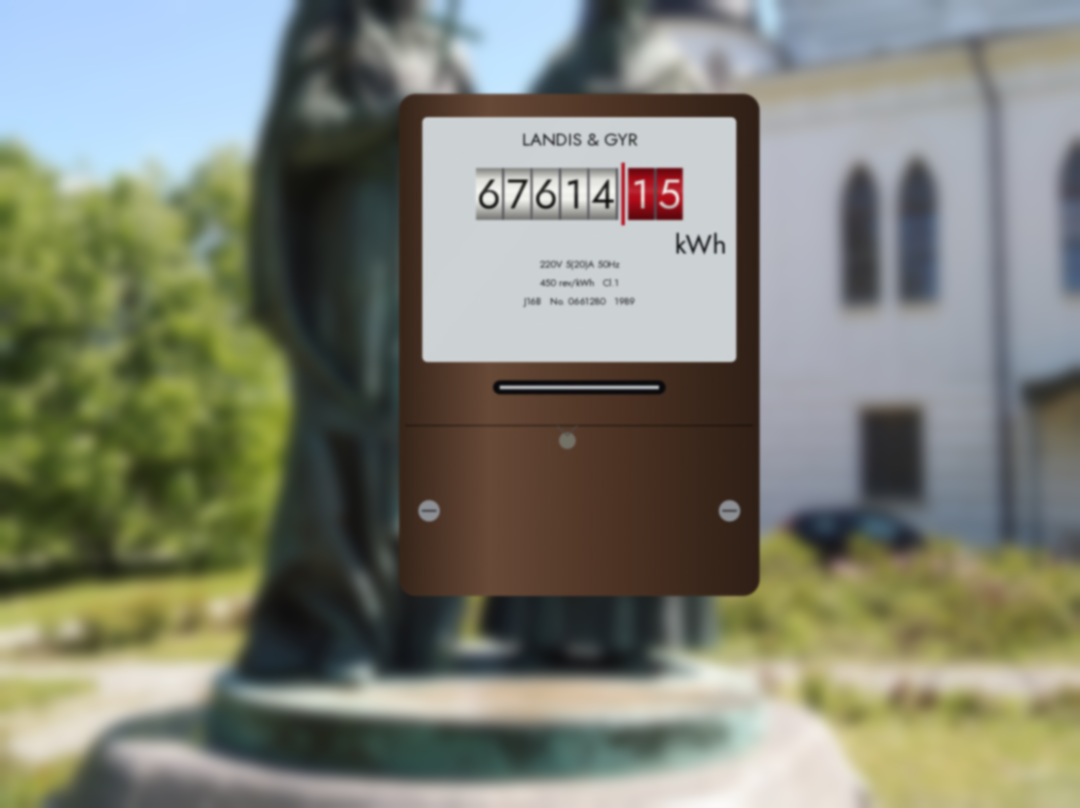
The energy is value=67614.15 unit=kWh
